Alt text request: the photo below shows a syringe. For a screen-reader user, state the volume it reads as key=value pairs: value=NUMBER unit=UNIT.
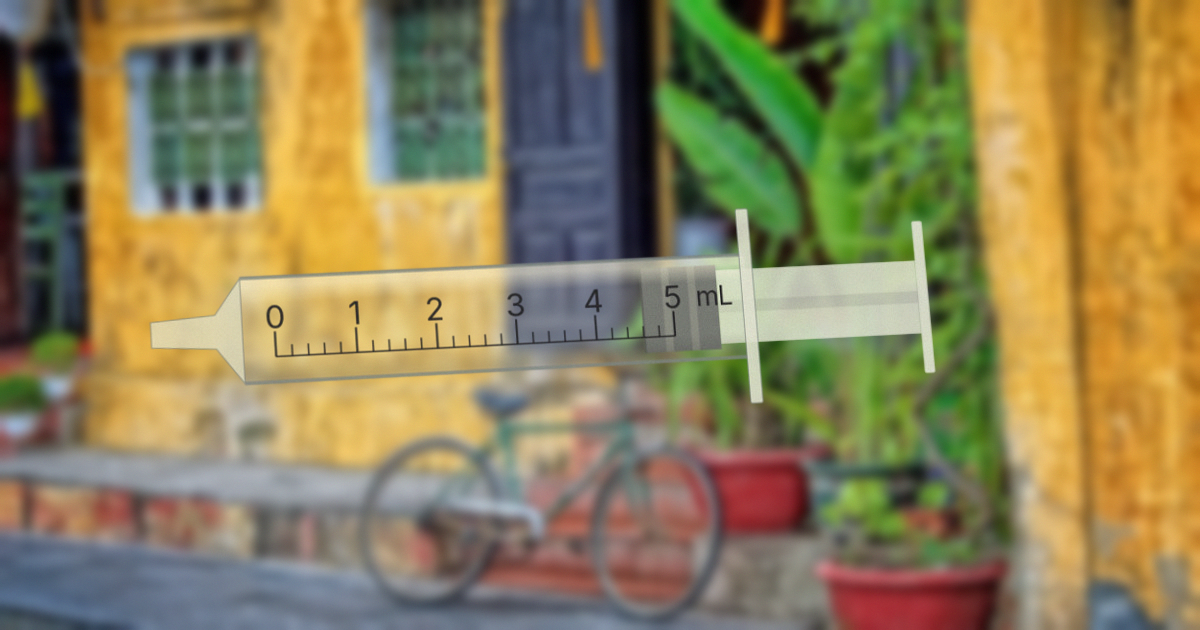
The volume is value=4.6 unit=mL
